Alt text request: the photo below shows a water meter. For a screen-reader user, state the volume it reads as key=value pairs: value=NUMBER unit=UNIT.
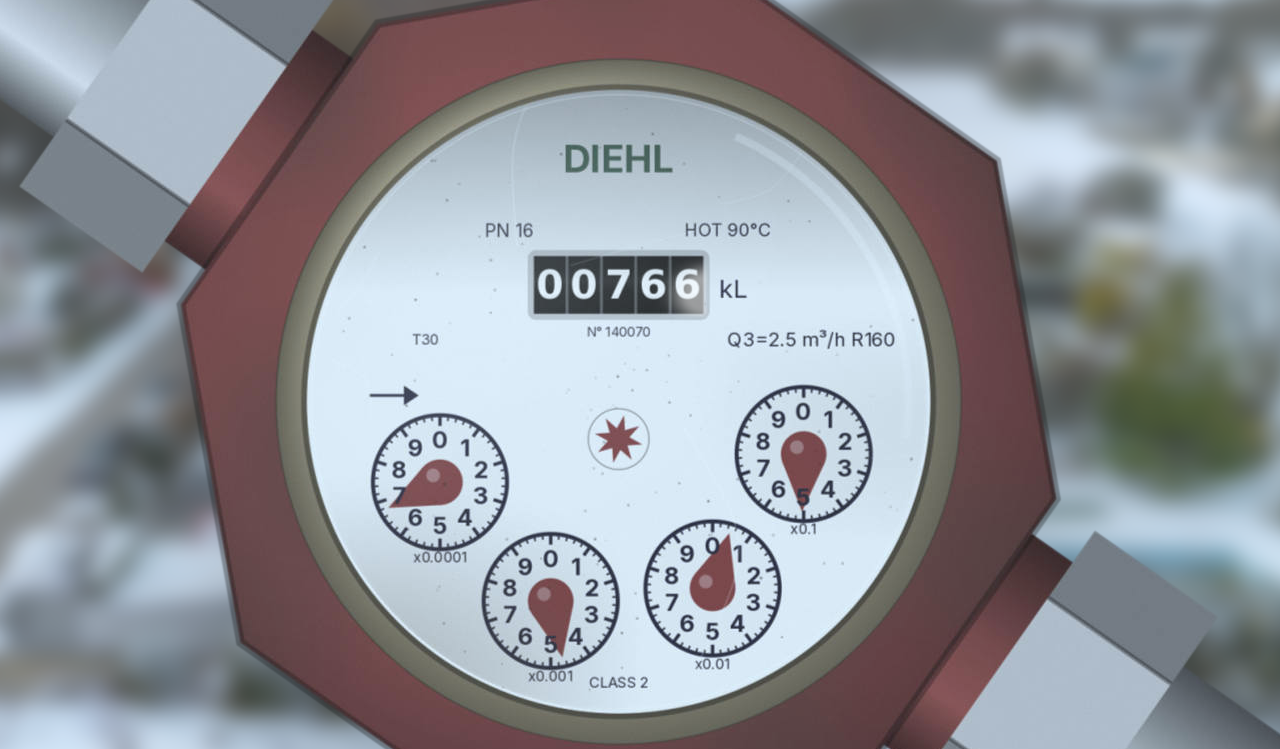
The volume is value=766.5046 unit=kL
